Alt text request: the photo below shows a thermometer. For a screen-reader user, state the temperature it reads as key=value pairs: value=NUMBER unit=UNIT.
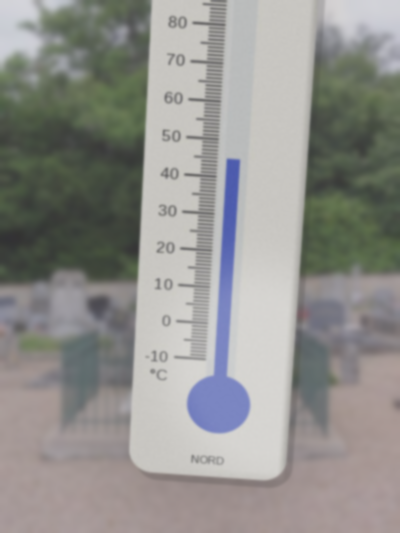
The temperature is value=45 unit=°C
